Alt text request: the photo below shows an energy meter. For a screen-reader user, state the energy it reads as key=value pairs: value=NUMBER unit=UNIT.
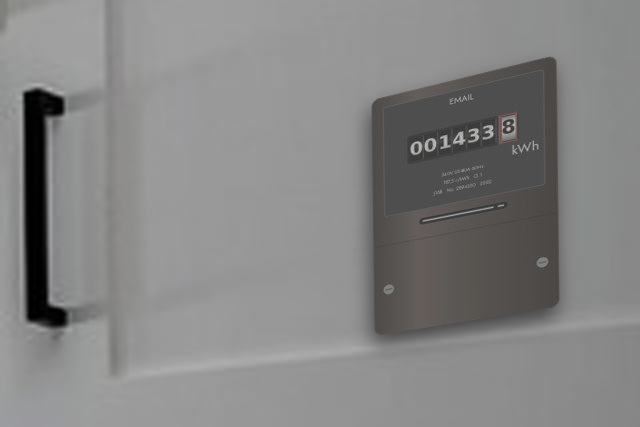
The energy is value=1433.8 unit=kWh
